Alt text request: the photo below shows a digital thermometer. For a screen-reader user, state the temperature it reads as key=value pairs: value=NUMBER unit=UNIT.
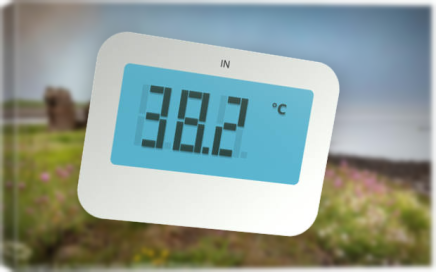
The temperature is value=38.2 unit=°C
